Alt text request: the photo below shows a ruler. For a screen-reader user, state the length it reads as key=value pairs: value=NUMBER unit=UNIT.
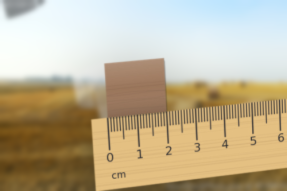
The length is value=2 unit=cm
